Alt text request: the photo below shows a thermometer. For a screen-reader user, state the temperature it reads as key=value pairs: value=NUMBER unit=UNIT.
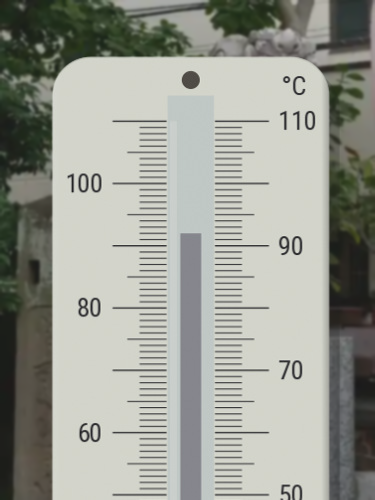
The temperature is value=92 unit=°C
